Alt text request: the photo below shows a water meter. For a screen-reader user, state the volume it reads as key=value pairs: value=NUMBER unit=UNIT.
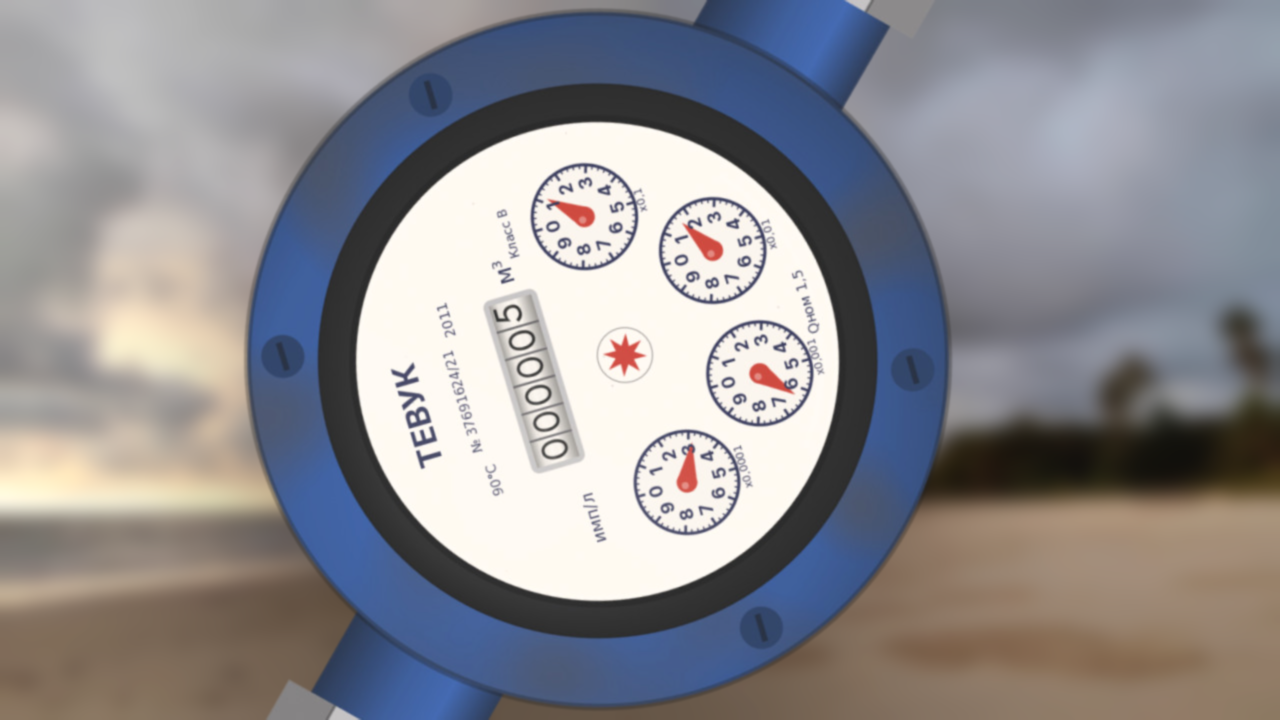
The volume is value=5.1163 unit=m³
